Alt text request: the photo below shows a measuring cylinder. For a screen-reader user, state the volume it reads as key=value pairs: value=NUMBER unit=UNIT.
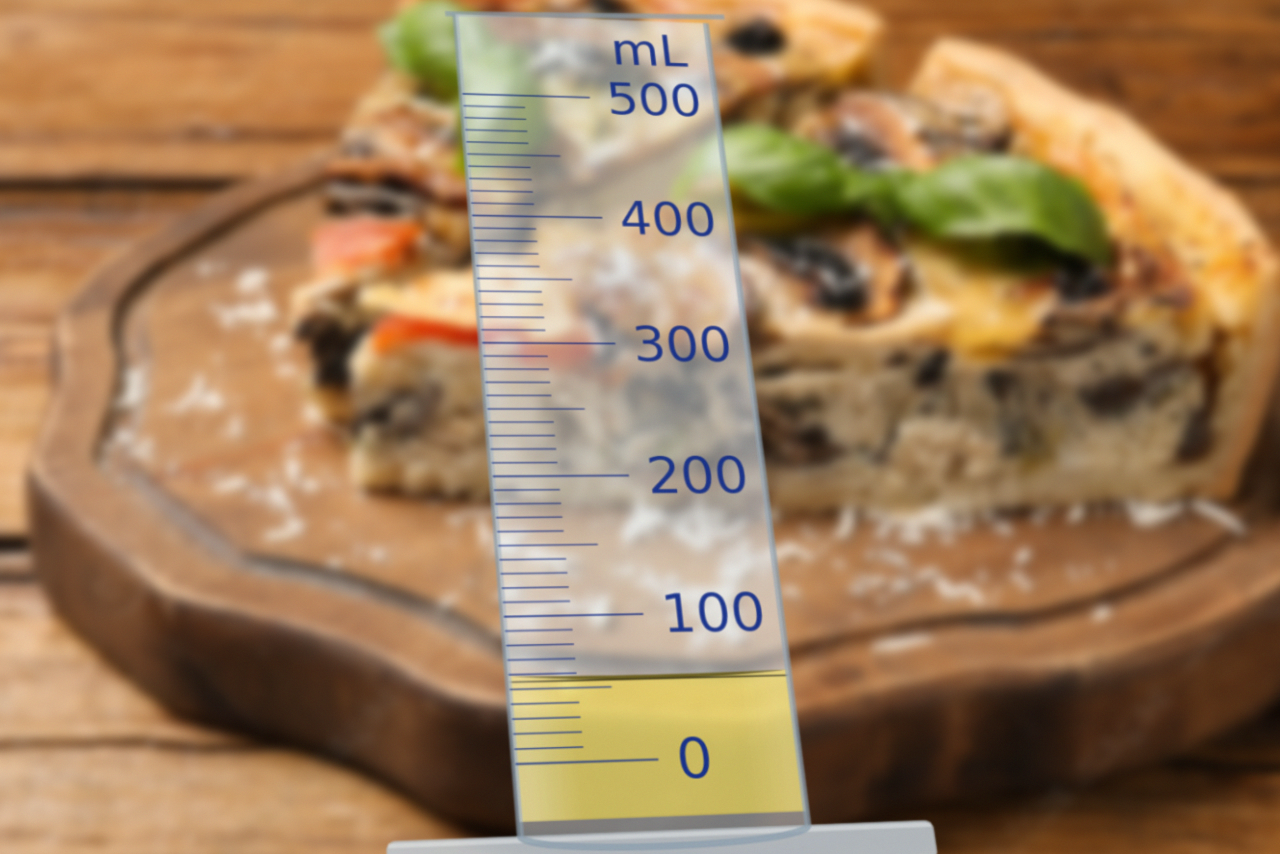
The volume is value=55 unit=mL
